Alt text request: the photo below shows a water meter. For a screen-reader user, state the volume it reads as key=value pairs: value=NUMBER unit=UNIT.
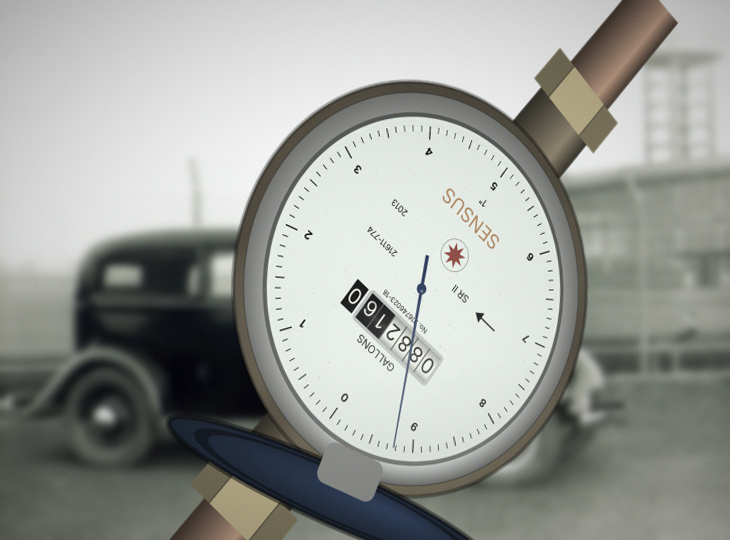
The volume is value=882159.2 unit=gal
